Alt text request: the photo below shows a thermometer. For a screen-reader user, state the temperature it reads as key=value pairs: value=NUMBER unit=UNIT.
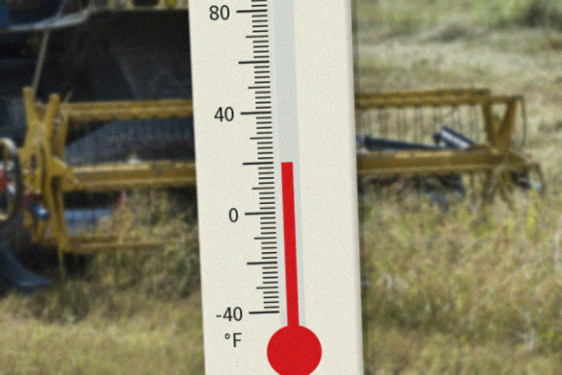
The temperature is value=20 unit=°F
